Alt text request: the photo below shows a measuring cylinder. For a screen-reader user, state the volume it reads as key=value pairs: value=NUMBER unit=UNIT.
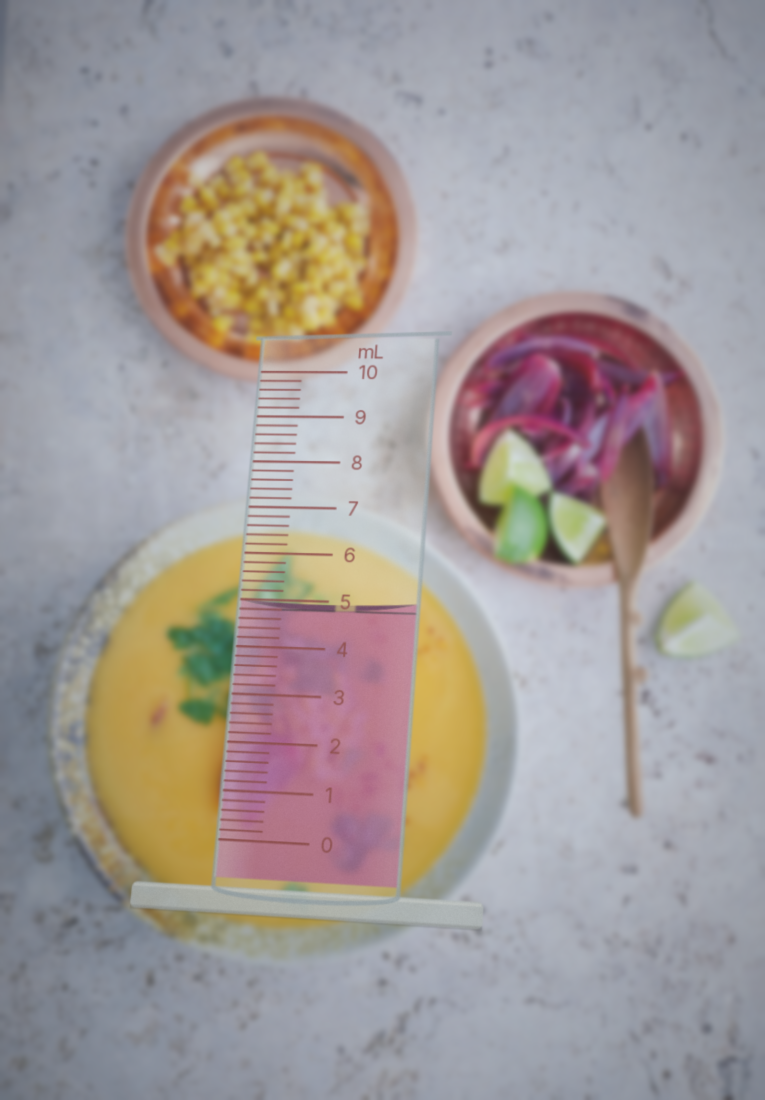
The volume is value=4.8 unit=mL
